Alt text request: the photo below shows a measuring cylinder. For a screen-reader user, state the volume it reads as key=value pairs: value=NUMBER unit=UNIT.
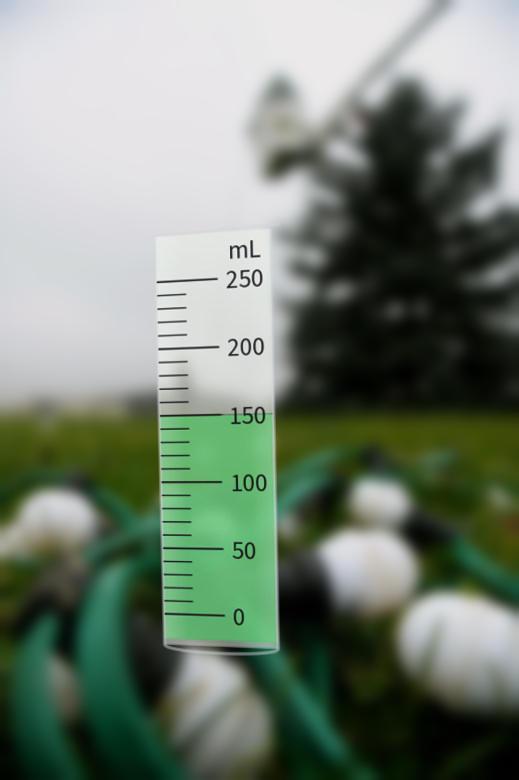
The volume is value=150 unit=mL
